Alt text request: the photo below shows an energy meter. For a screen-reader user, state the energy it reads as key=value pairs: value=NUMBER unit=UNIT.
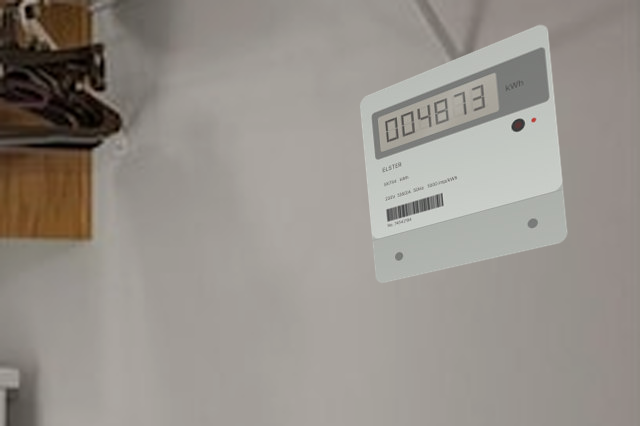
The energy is value=4873 unit=kWh
